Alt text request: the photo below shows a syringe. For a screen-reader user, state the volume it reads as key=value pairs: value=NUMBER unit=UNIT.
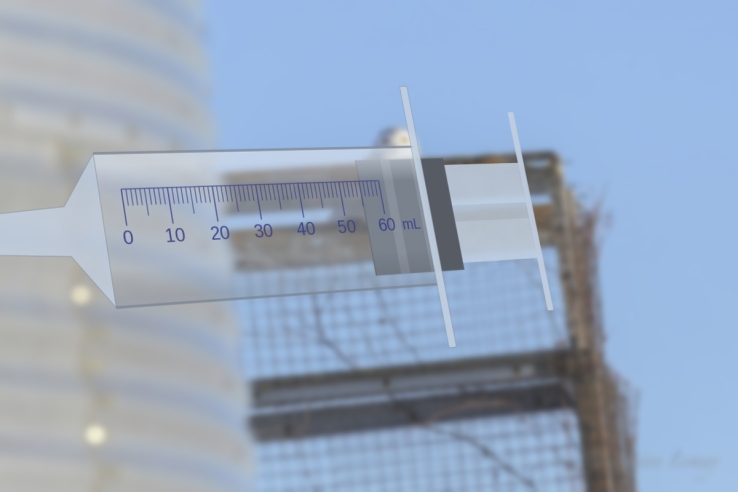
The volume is value=55 unit=mL
